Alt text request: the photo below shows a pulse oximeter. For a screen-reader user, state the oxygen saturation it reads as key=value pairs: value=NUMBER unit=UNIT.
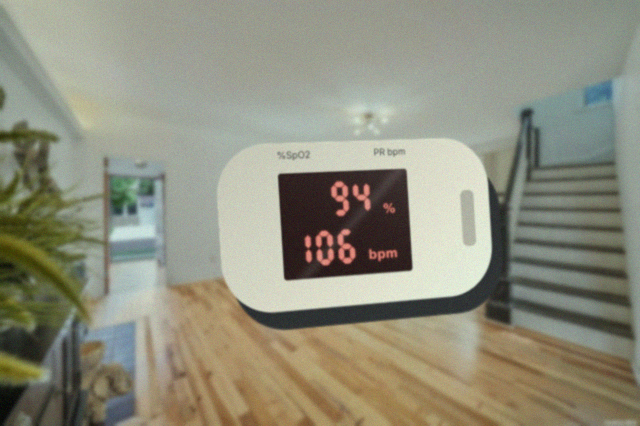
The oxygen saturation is value=94 unit=%
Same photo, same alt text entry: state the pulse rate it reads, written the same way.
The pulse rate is value=106 unit=bpm
